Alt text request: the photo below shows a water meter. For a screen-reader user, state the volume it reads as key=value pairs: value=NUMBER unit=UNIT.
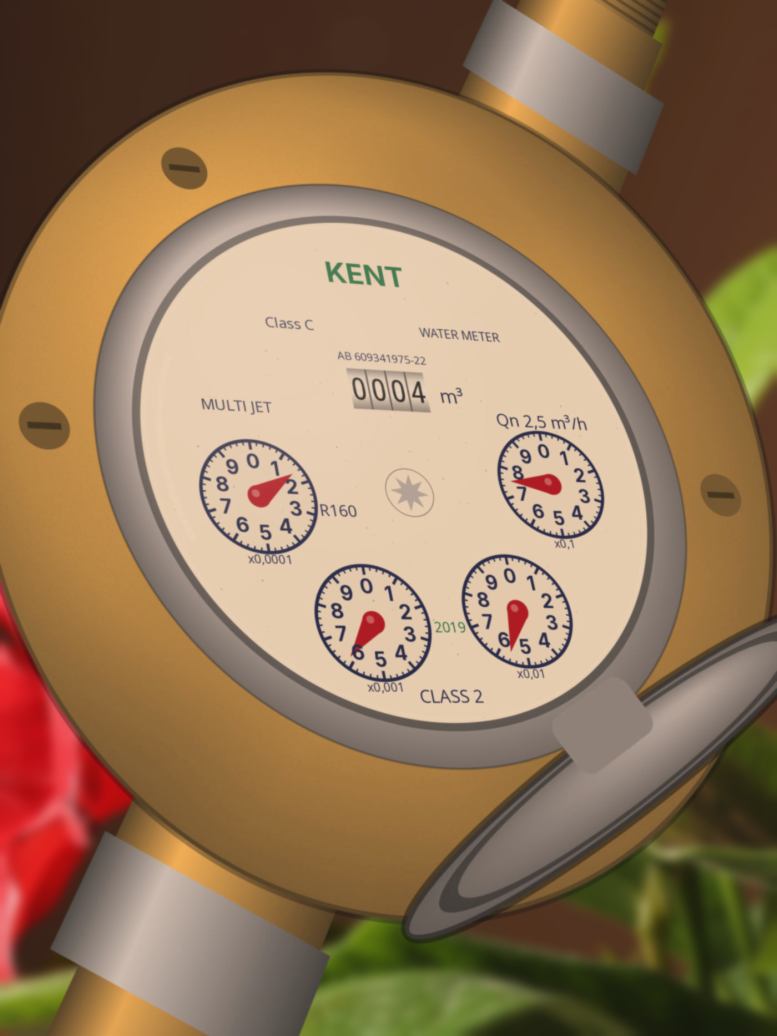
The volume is value=4.7561 unit=m³
